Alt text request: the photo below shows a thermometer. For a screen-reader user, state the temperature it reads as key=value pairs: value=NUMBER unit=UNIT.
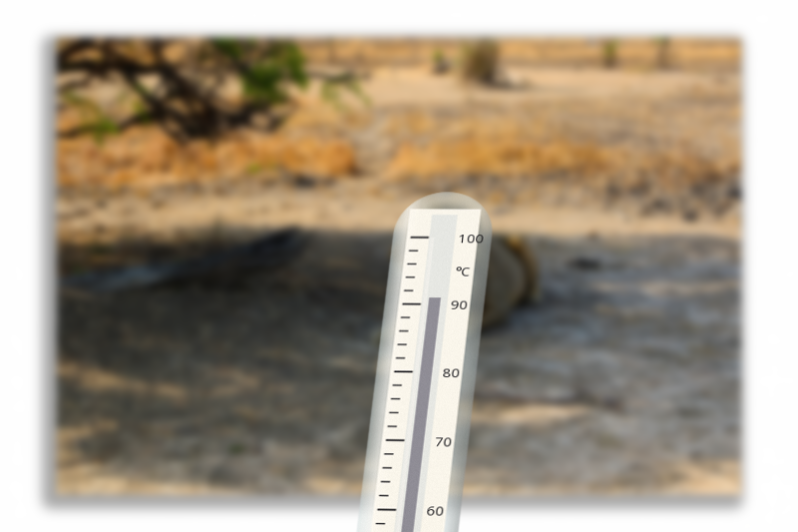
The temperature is value=91 unit=°C
